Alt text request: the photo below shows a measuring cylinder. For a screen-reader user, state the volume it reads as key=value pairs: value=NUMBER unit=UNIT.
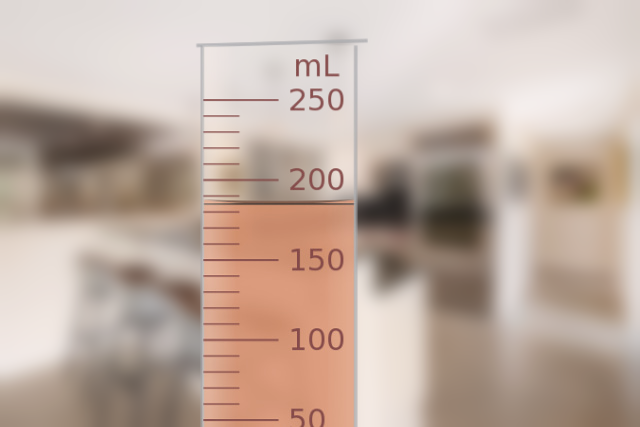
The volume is value=185 unit=mL
